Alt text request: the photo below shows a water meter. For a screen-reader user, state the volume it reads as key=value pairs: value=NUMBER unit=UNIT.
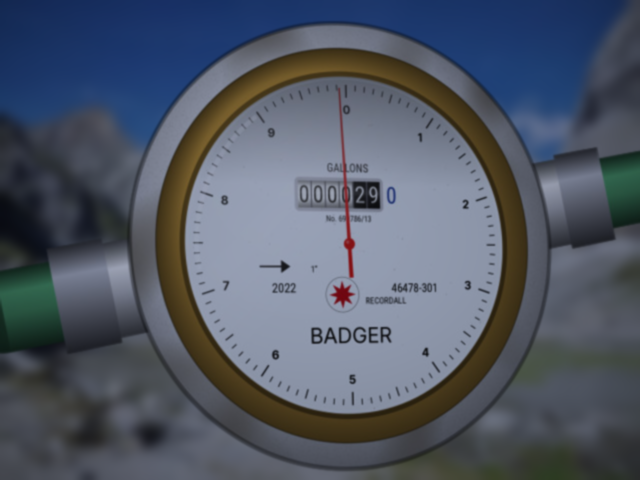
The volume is value=289.9 unit=gal
